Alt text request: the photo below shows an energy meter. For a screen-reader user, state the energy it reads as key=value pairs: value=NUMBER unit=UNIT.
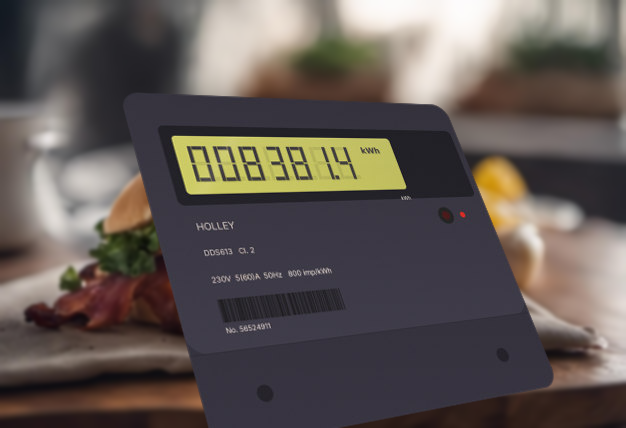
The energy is value=8381.4 unit=kWh
